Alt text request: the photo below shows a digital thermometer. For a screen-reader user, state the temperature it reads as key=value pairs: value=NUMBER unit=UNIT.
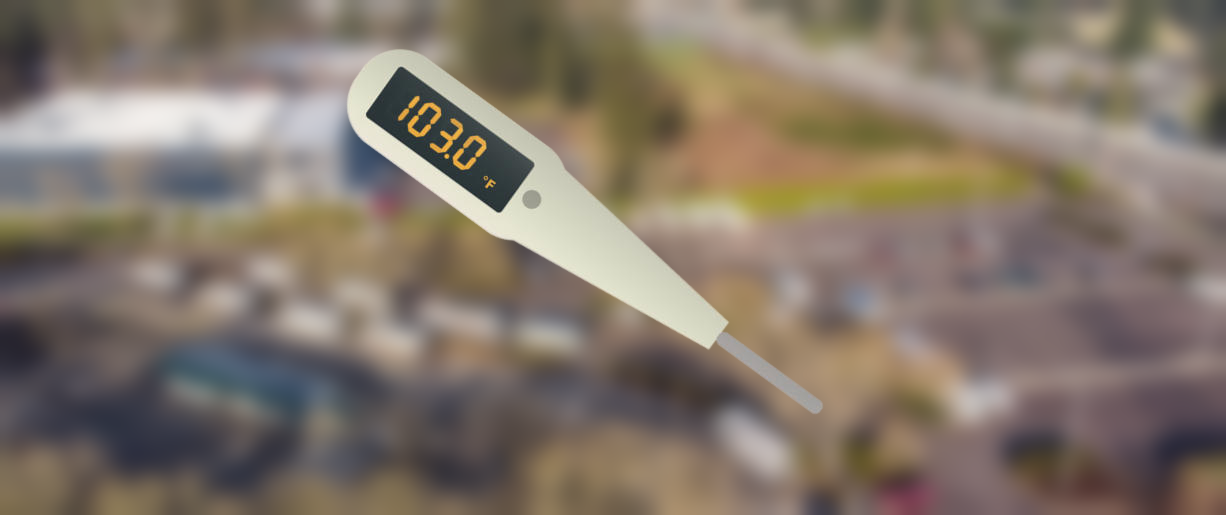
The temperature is value=103.0 unit=°F
